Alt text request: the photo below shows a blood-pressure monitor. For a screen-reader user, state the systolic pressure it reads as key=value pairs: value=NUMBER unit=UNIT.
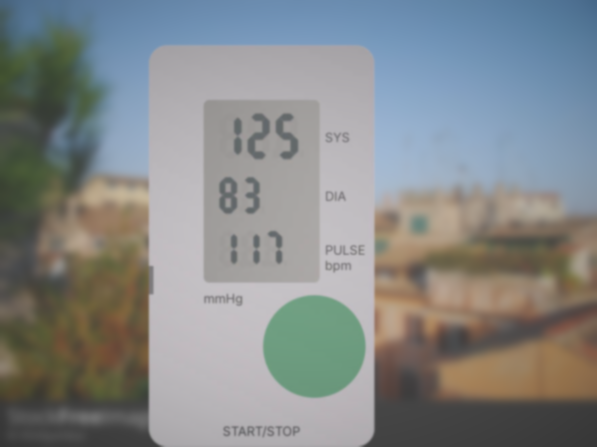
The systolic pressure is value=125 unit=mmHg
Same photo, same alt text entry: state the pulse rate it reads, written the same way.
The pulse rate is value=117 unit=bpm
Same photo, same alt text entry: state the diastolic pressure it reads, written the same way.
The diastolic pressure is value=83 unit=mmHg
